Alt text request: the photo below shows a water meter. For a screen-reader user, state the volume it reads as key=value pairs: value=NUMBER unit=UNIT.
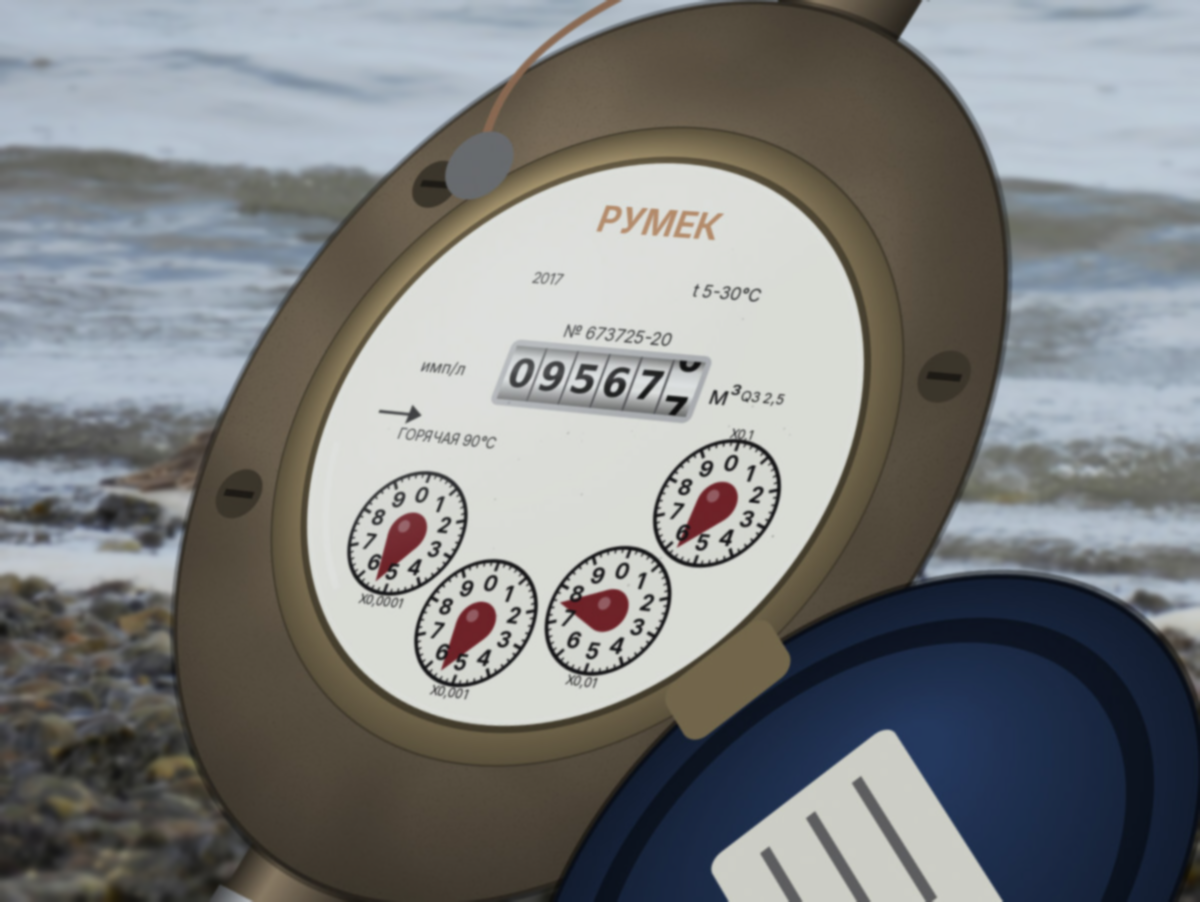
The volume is value=95676.5755 unit=m³
